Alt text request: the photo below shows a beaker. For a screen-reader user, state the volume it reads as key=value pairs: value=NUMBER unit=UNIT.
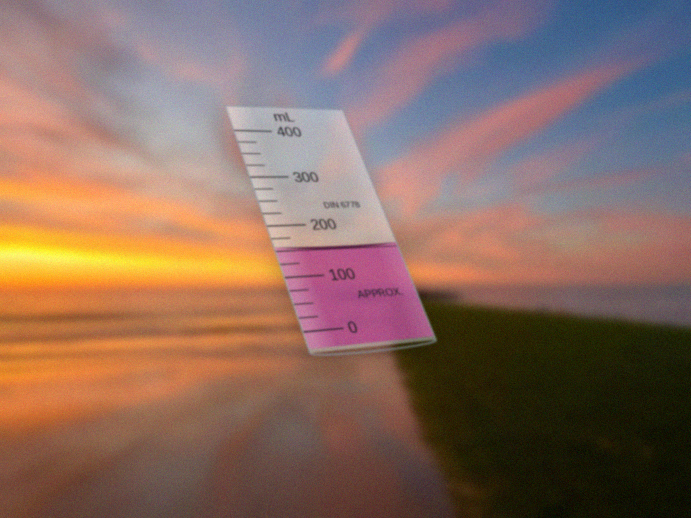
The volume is value=150 unit=mL
